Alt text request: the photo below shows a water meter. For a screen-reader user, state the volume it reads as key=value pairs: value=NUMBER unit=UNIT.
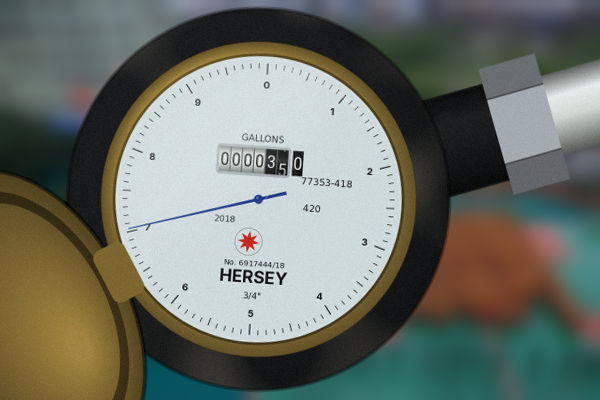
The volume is value=347.0 unit=gal
